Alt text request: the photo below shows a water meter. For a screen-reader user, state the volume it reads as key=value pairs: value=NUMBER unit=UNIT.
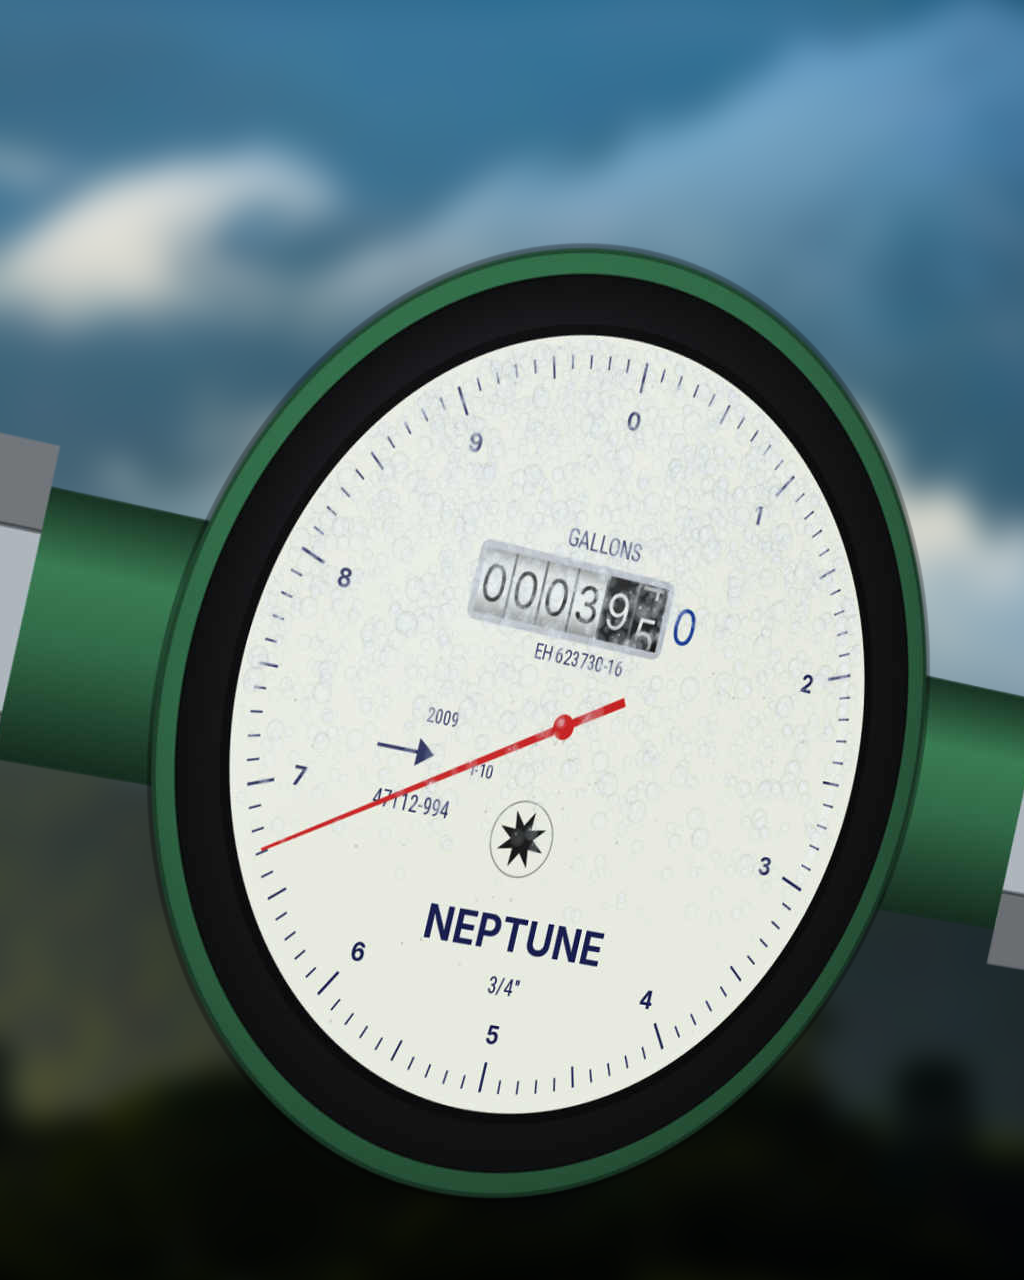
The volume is value=3946.7 unit=gal
